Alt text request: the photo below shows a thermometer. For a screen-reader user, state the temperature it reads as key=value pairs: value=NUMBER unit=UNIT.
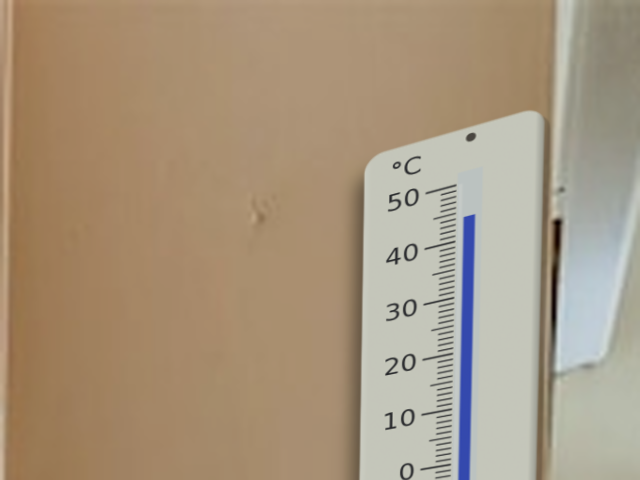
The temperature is value=44 unit=°C
